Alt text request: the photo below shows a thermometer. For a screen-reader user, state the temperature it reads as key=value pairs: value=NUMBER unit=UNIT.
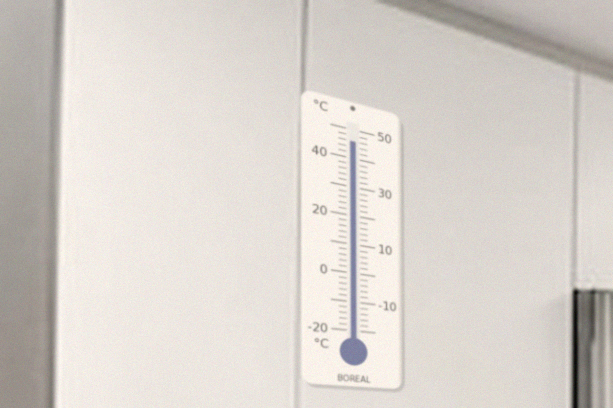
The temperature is value=46 unit=°C
